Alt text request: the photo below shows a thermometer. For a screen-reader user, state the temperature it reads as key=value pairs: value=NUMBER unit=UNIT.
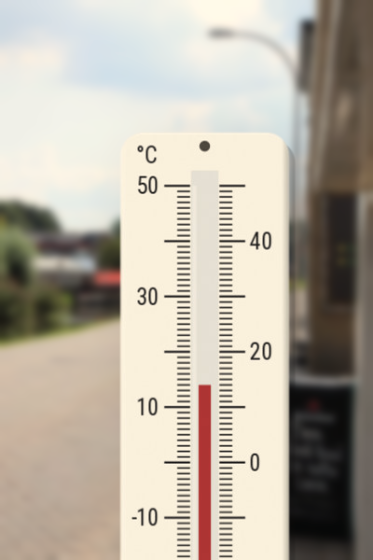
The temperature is value=14 unit=°C
